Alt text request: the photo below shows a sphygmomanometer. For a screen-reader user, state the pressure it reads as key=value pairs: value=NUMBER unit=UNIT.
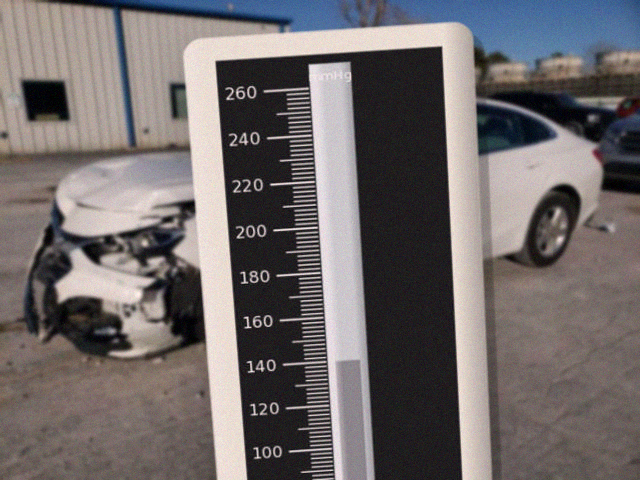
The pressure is value=140 unit=mmHg
